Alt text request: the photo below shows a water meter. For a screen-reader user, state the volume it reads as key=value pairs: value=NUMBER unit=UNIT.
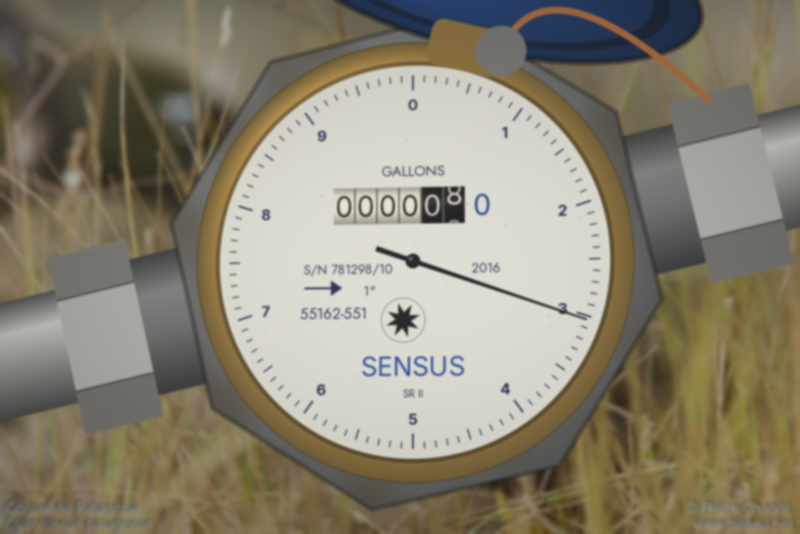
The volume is value=83.0 unit=gal
